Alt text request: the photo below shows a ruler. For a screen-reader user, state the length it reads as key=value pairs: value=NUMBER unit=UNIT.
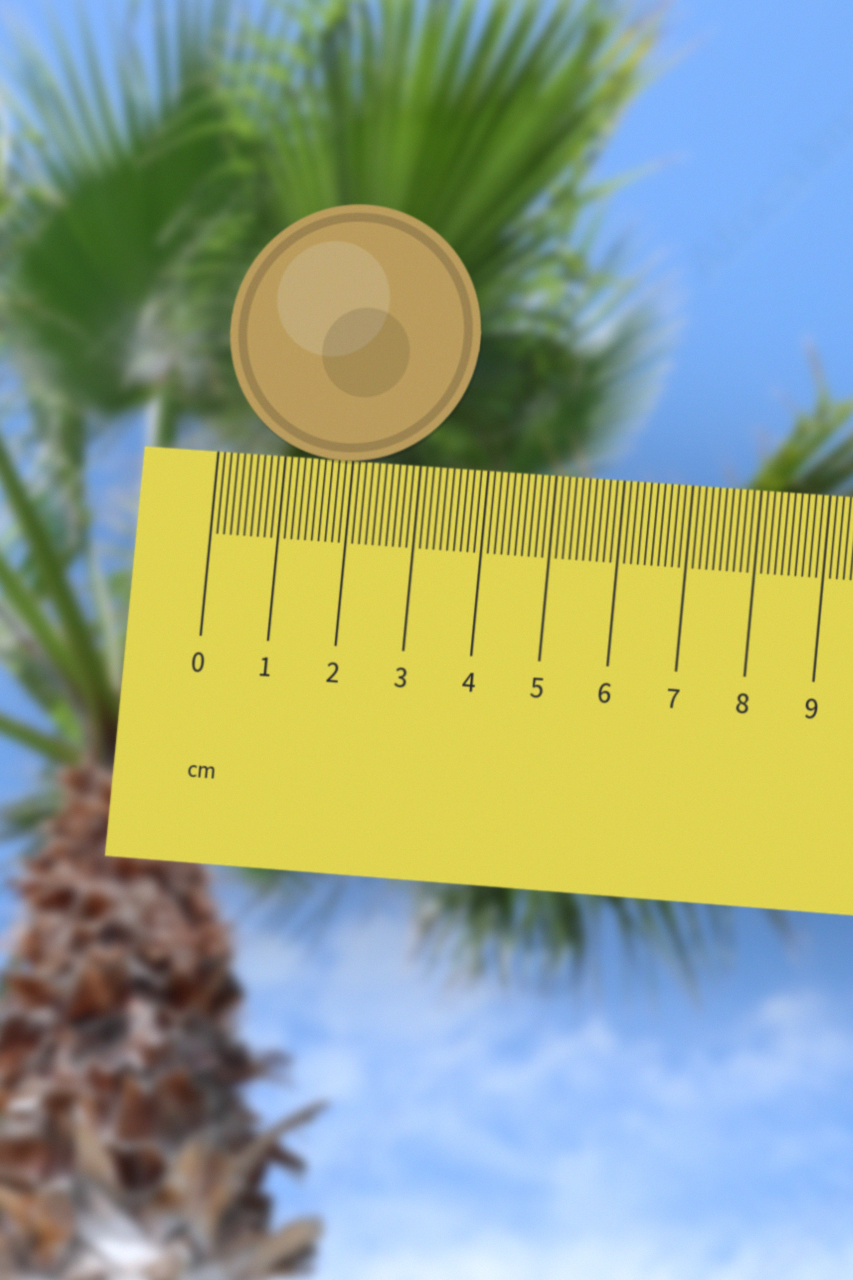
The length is value=3.7 unit=cm
